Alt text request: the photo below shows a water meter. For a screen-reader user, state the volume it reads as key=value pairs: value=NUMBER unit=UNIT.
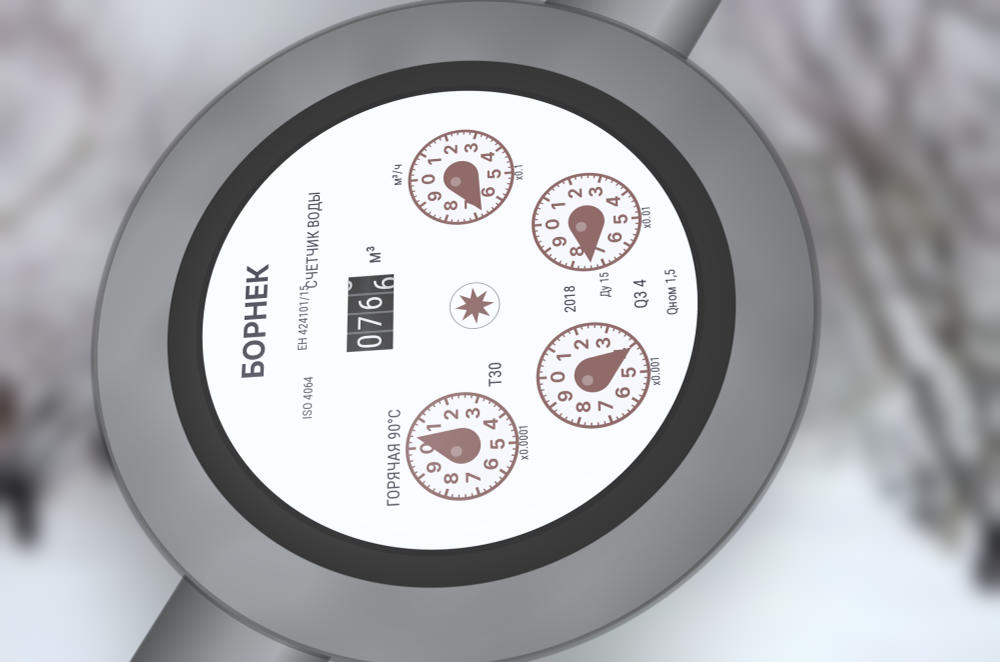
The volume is value=765.6740 unit=m³
